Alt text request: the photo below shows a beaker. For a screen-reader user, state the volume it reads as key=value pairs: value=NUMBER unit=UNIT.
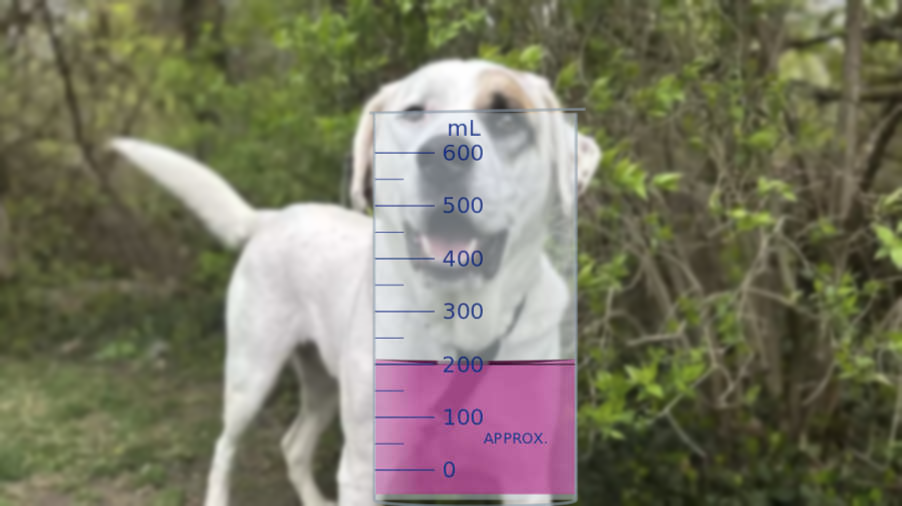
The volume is value=200 unit=mL
